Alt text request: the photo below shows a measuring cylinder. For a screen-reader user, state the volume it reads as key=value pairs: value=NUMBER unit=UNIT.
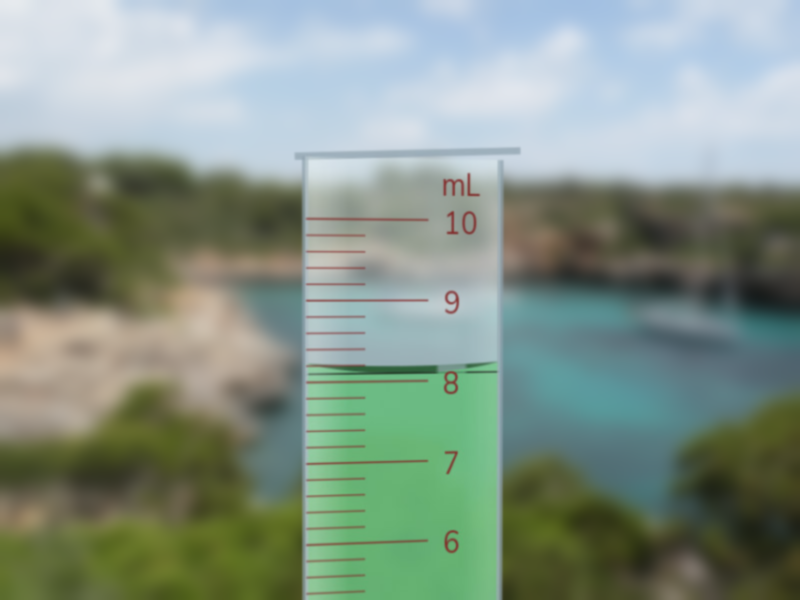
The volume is value=8.1 unit=mL
